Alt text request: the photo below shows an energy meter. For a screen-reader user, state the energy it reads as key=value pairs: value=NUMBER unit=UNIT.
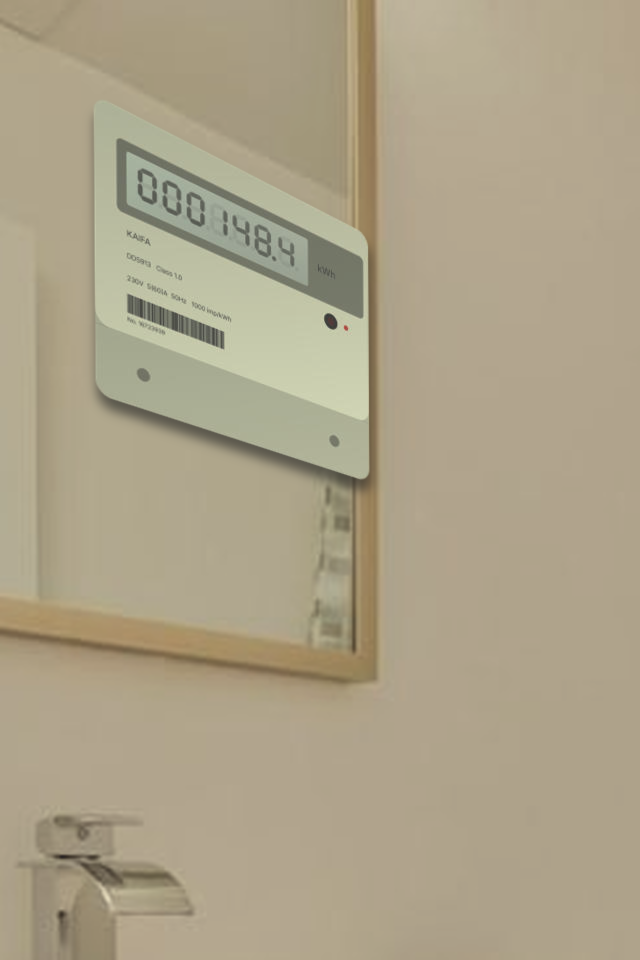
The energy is value=148.4 unit=kWh
